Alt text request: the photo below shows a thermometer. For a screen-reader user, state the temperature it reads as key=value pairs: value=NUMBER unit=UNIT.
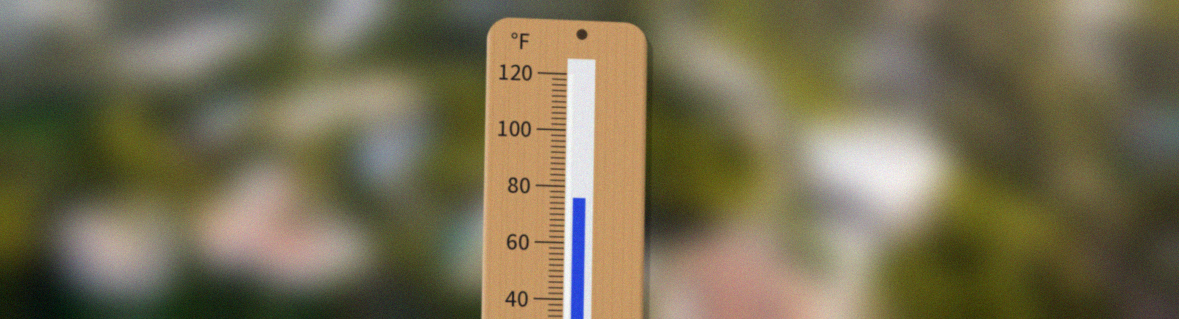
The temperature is value=76 unit=°F
